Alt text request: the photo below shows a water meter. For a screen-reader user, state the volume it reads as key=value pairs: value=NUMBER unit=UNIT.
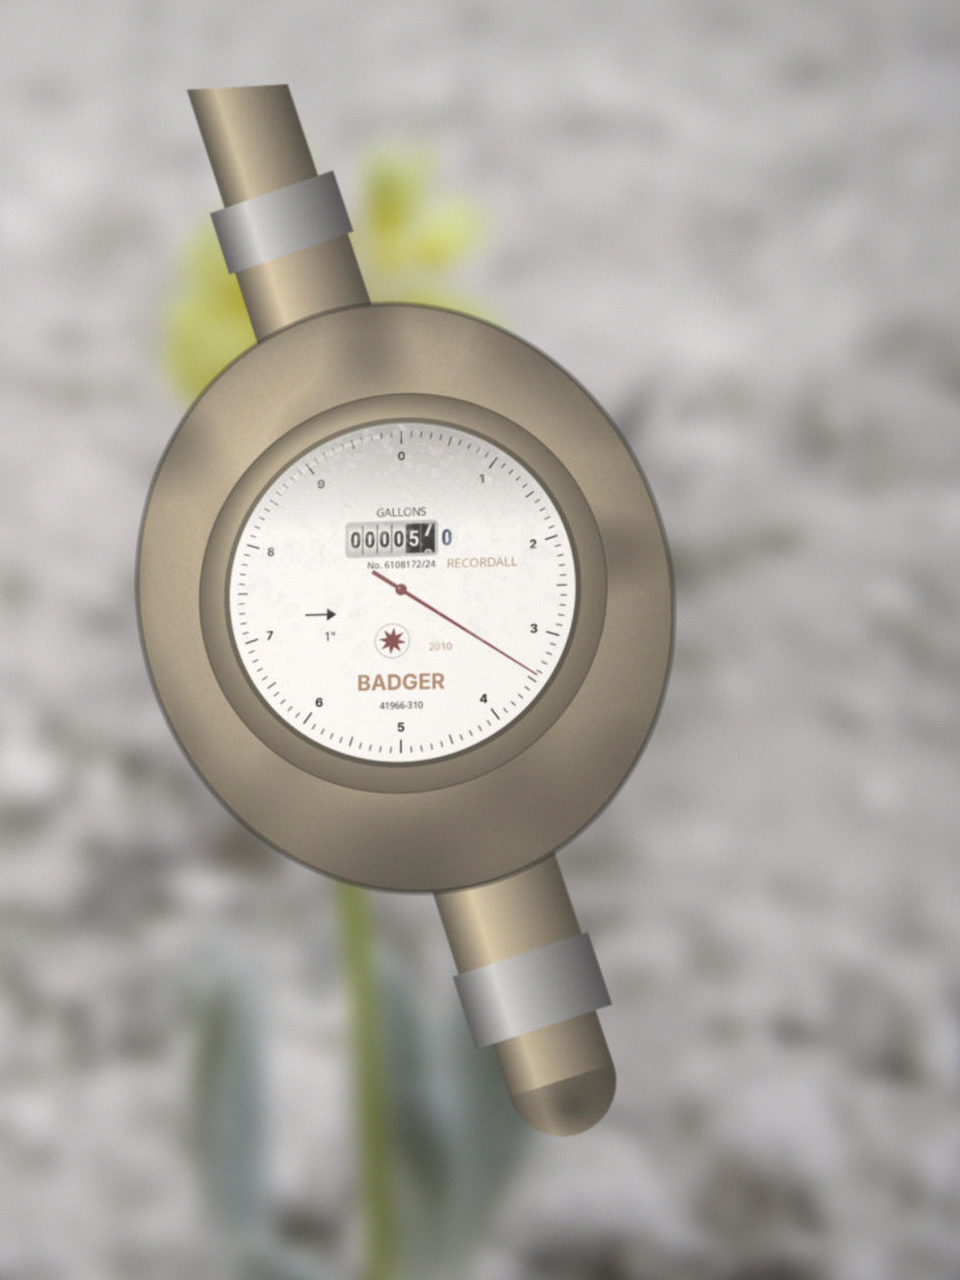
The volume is value=573.4 unit=gal
